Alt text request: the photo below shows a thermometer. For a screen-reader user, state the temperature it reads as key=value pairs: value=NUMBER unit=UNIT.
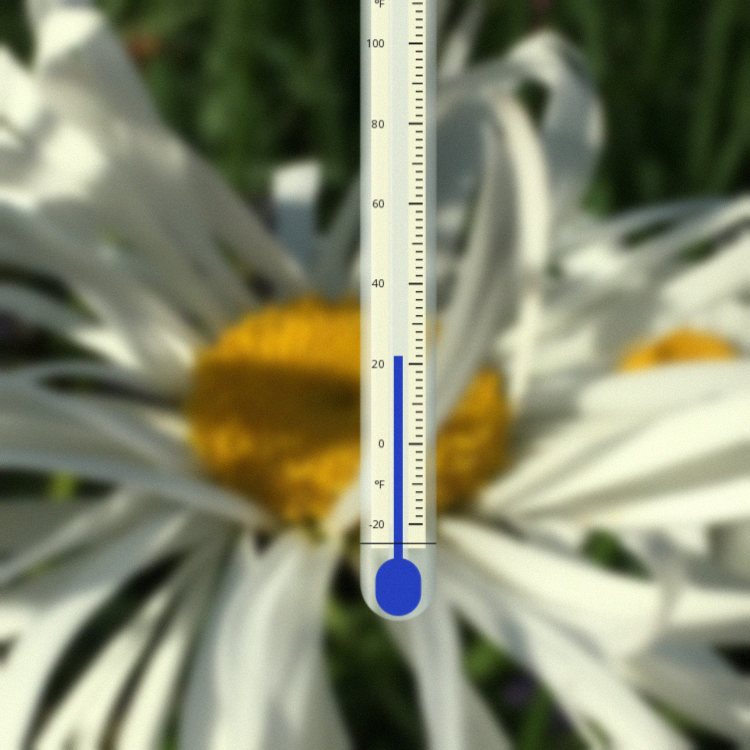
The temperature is value=22 unit=°F
